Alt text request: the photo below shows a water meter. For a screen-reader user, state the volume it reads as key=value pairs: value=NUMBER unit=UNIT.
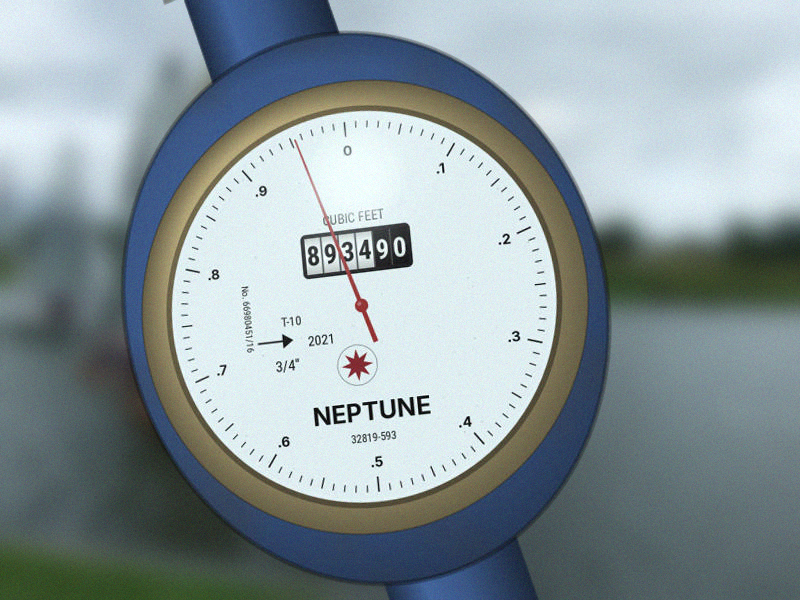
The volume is value=893489.95 unit=ft³
